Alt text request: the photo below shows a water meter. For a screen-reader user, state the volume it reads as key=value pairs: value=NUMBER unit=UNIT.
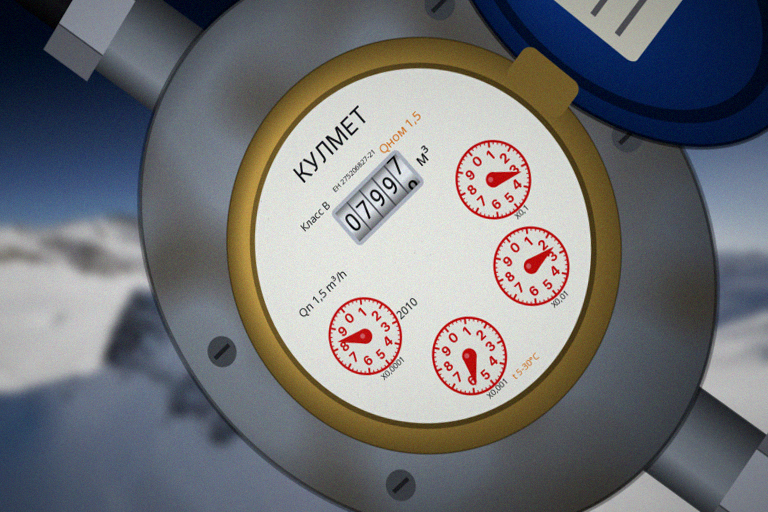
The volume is value=7997.3258 unit=m³
